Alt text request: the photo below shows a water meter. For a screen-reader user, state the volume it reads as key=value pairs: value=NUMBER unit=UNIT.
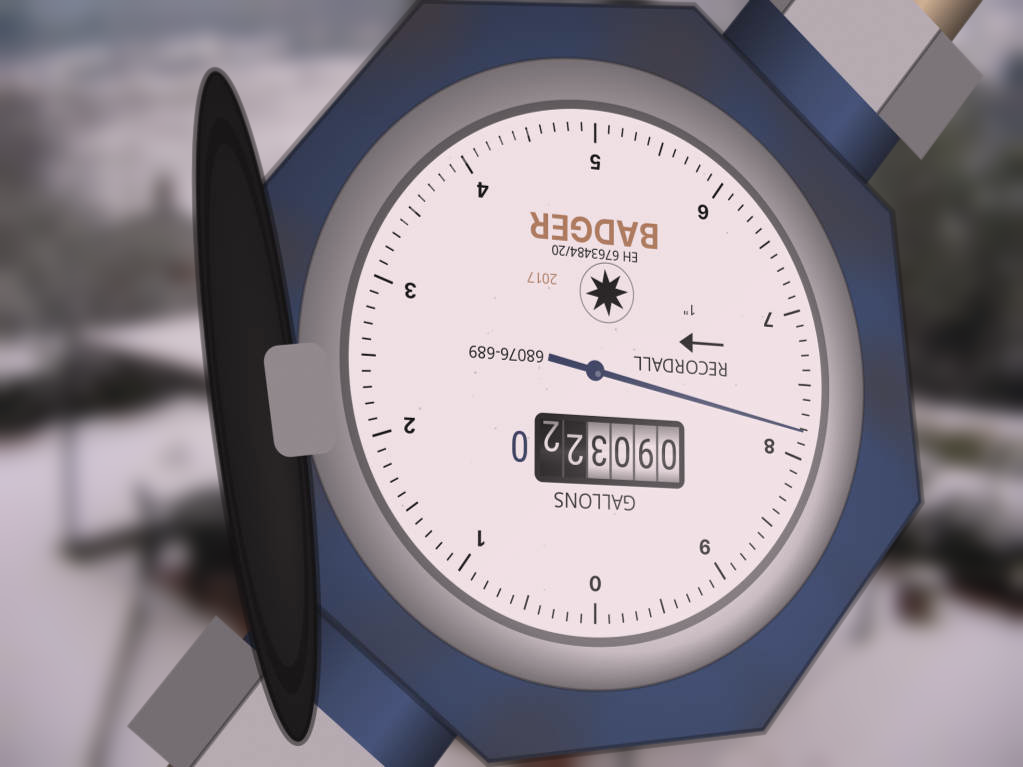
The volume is value=903217.8 unit=gal
